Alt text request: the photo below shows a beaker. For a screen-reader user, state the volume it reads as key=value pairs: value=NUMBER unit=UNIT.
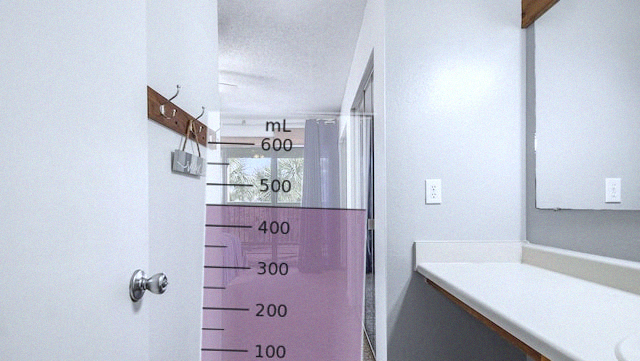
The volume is value=450 unit=mL
